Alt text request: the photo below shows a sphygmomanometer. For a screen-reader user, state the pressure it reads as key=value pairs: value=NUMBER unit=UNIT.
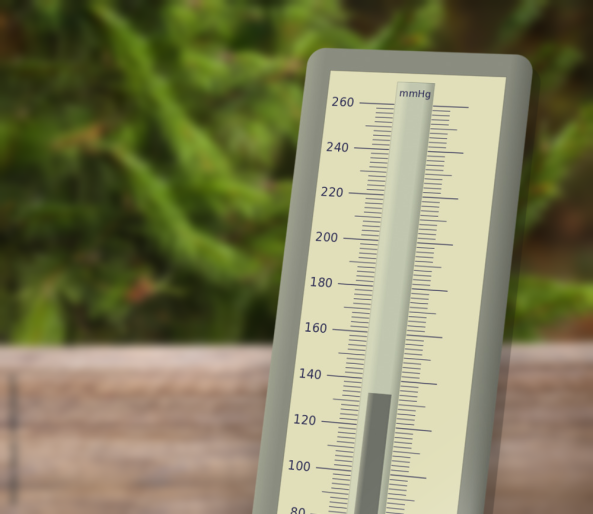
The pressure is value=134 unit=mmHg
